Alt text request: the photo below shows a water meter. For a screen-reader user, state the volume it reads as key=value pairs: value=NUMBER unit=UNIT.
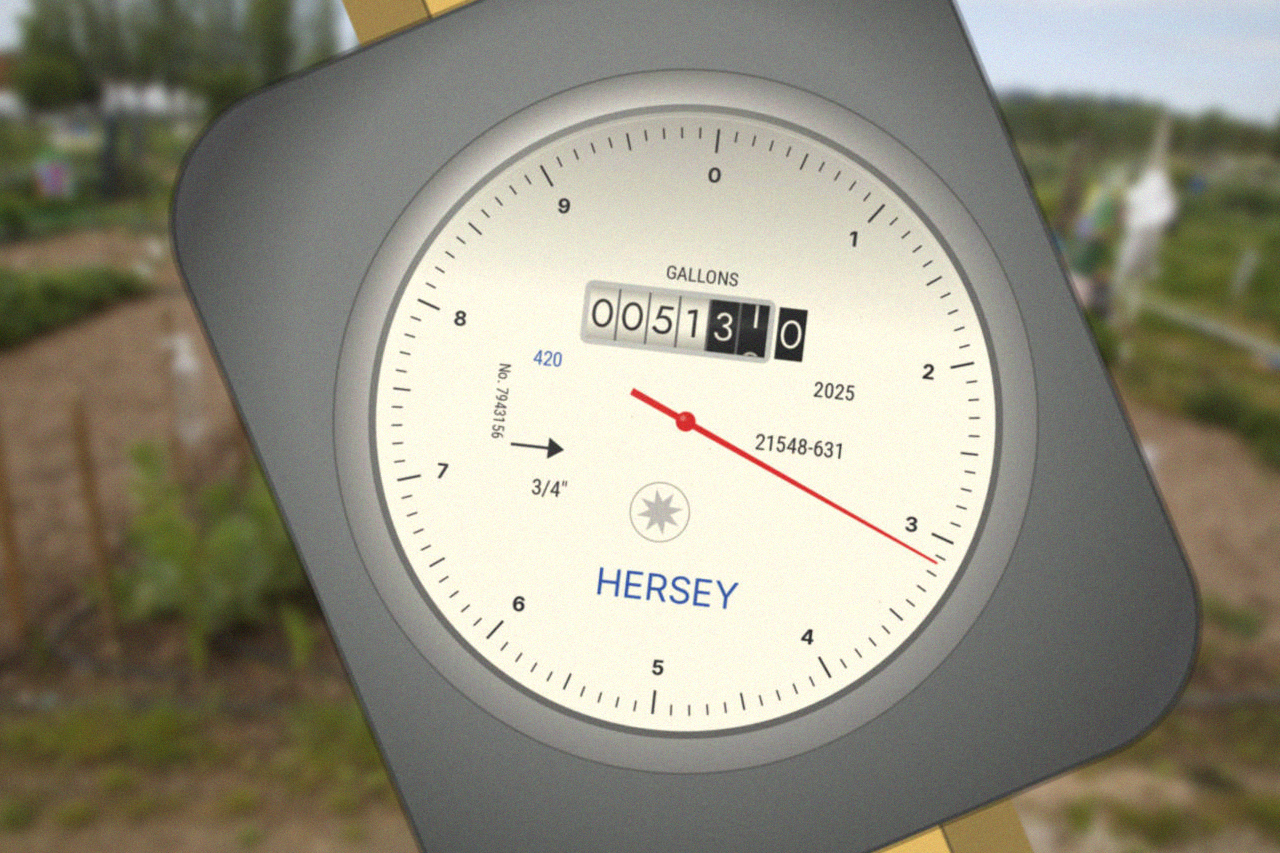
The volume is value=51313.1 unit=gal
